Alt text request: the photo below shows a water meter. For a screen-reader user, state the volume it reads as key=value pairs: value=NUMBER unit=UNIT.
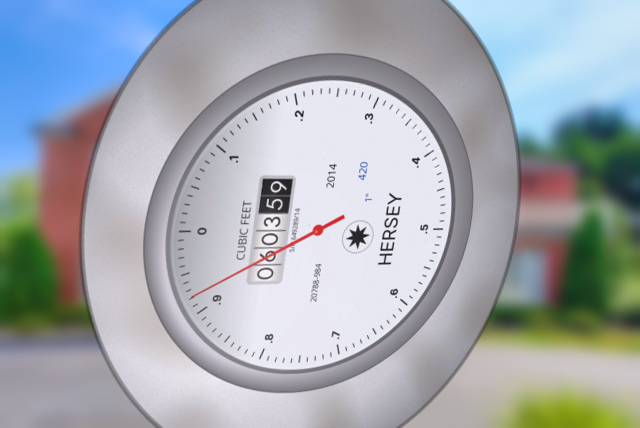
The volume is value=60358.92 unit=ft³
